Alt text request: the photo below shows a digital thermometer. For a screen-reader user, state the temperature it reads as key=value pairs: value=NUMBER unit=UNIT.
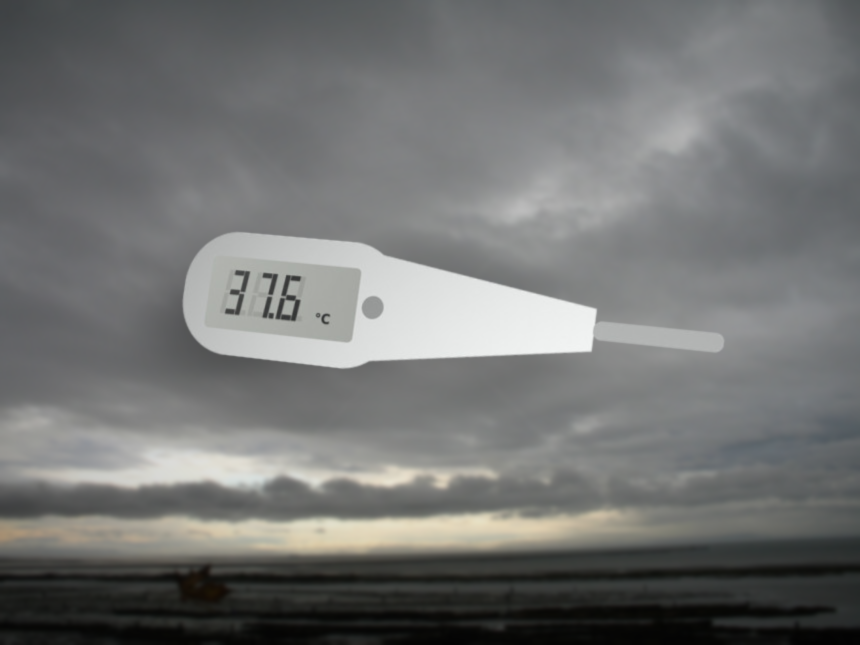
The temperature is value=37.6 unit=°C
